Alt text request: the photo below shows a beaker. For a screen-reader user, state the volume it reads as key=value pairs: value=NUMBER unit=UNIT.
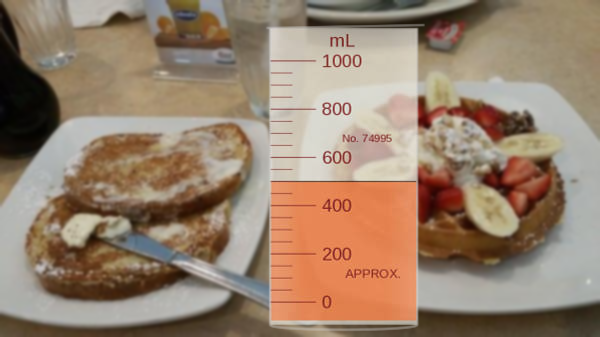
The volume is value=500 unit=mL
